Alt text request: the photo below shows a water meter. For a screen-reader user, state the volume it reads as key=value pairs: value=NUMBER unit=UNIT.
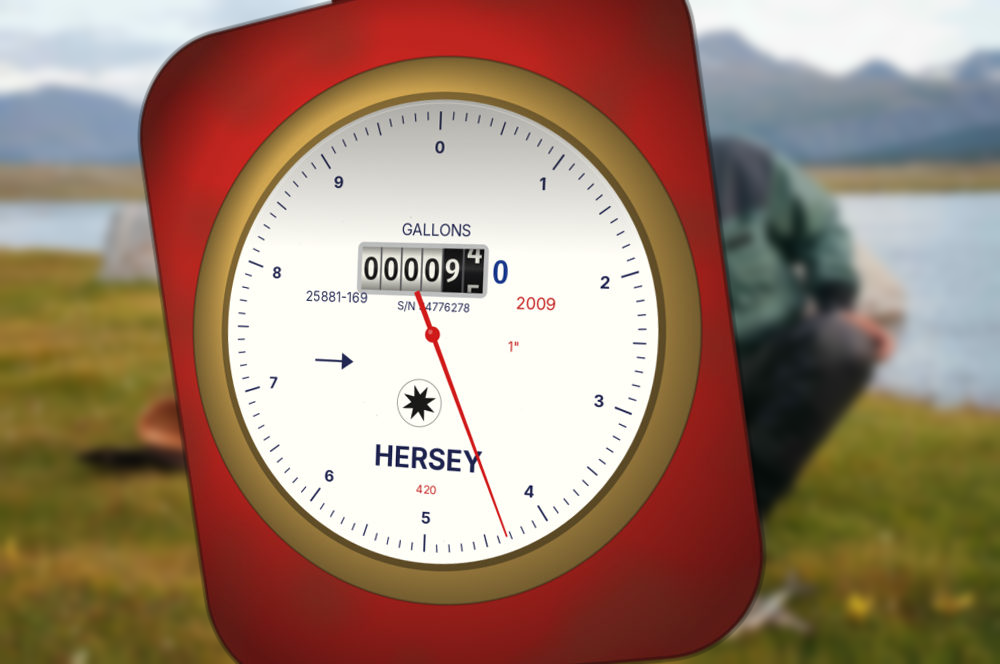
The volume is value=944.3 unit=gal
